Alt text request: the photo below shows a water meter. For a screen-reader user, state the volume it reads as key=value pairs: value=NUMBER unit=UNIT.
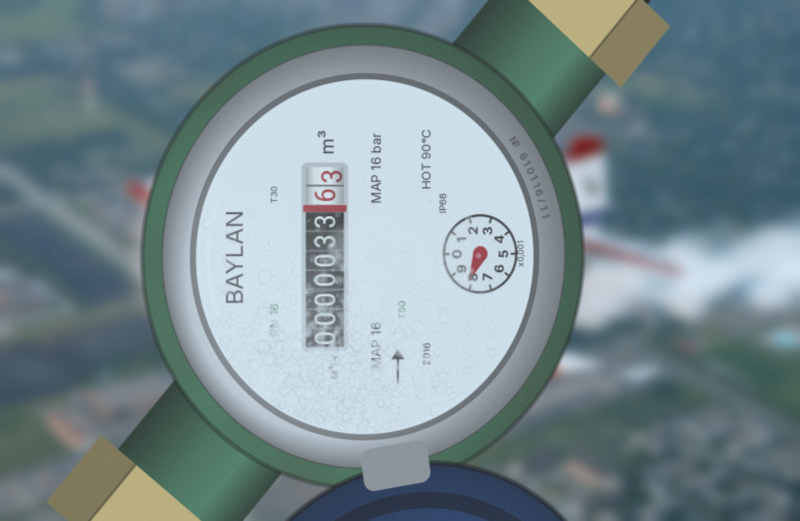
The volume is value=33.628 unit=m³
